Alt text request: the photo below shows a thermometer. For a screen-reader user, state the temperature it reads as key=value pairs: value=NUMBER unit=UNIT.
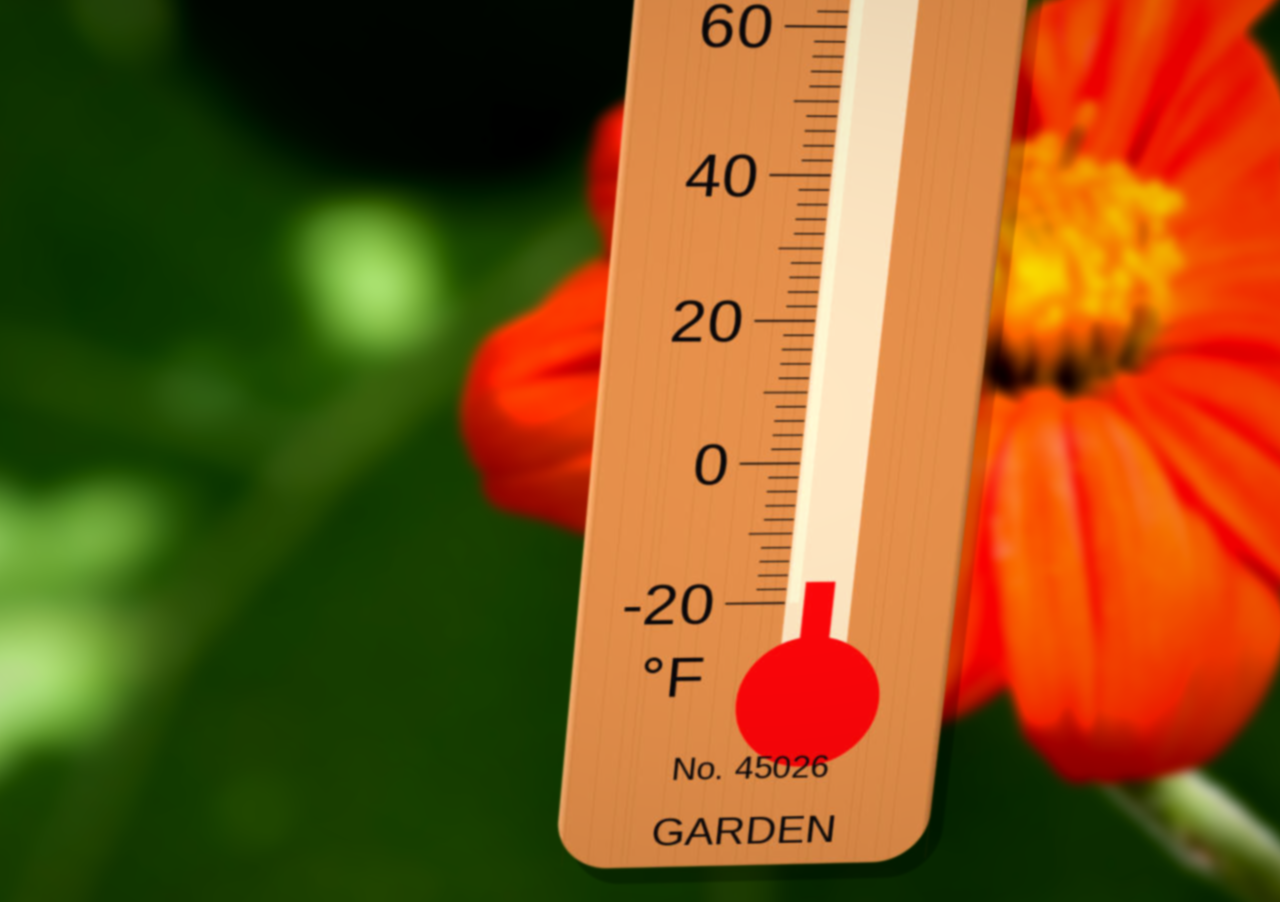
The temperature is value=-17 unit=°F
